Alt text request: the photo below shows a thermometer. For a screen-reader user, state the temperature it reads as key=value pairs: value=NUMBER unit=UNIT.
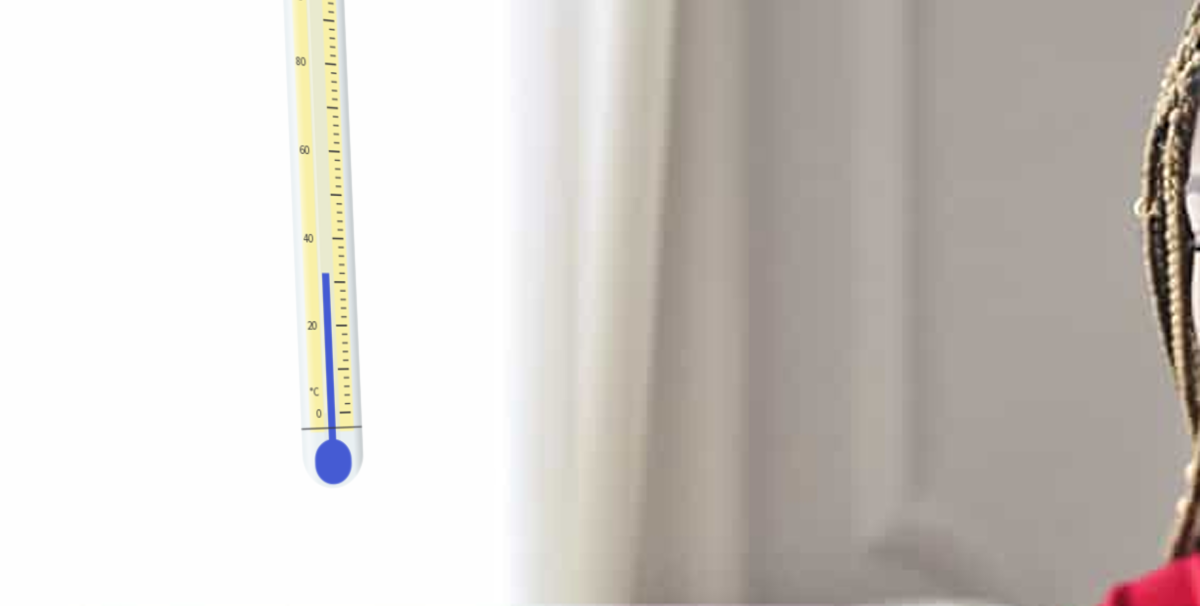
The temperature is value=32 unit=°C
